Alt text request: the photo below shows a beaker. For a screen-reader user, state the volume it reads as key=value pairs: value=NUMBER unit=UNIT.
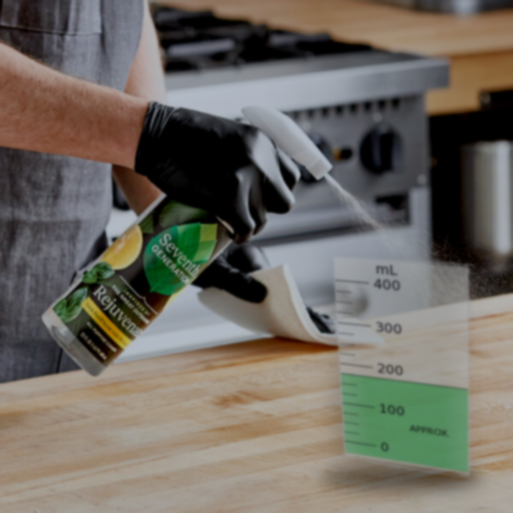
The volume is value=175 unit=mL
